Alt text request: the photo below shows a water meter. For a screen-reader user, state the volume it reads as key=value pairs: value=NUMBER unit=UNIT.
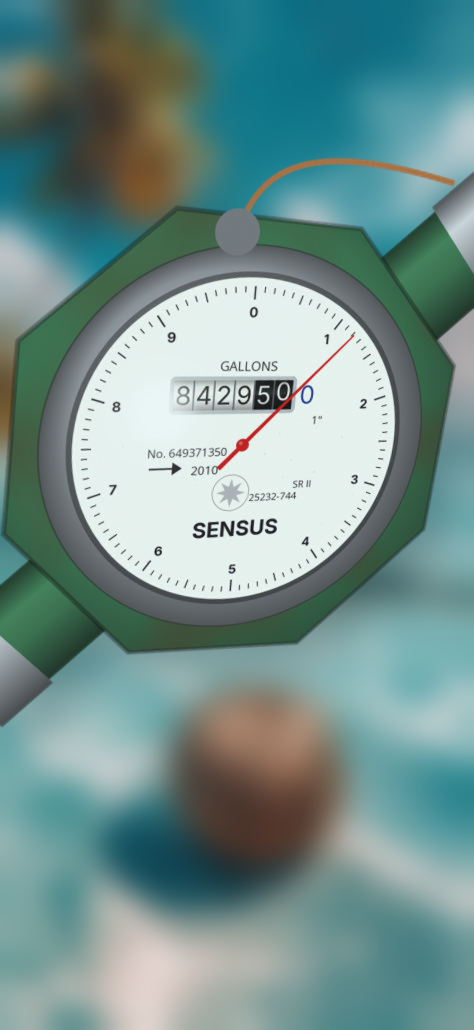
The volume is value=8429501.2 unit=gal
